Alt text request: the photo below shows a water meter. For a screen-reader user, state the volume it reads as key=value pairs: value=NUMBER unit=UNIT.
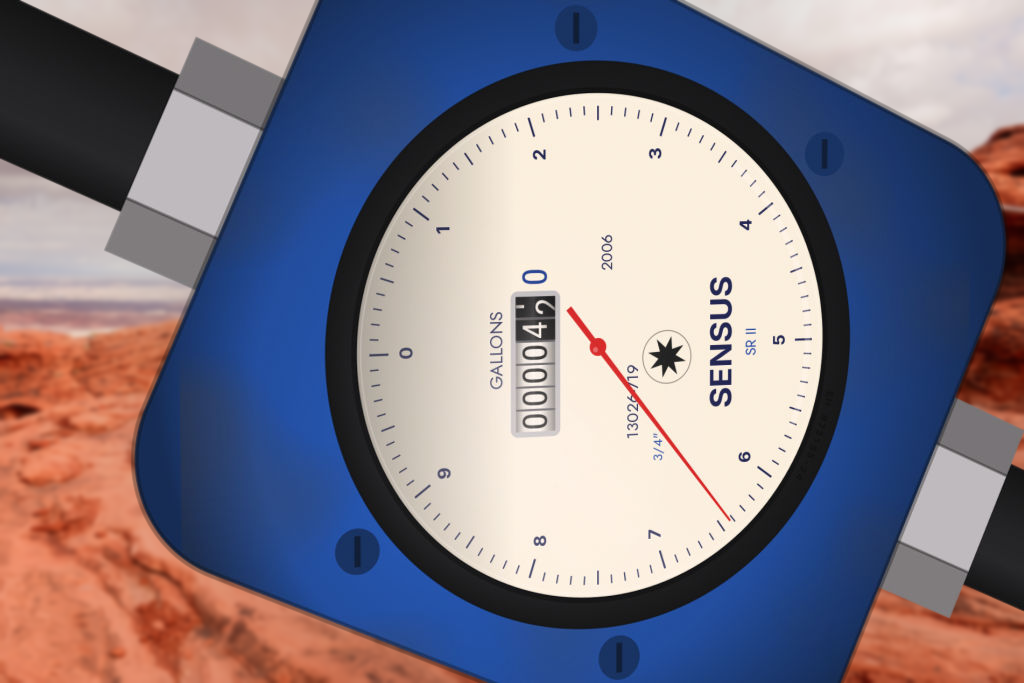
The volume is value=416.4 unit=gal
